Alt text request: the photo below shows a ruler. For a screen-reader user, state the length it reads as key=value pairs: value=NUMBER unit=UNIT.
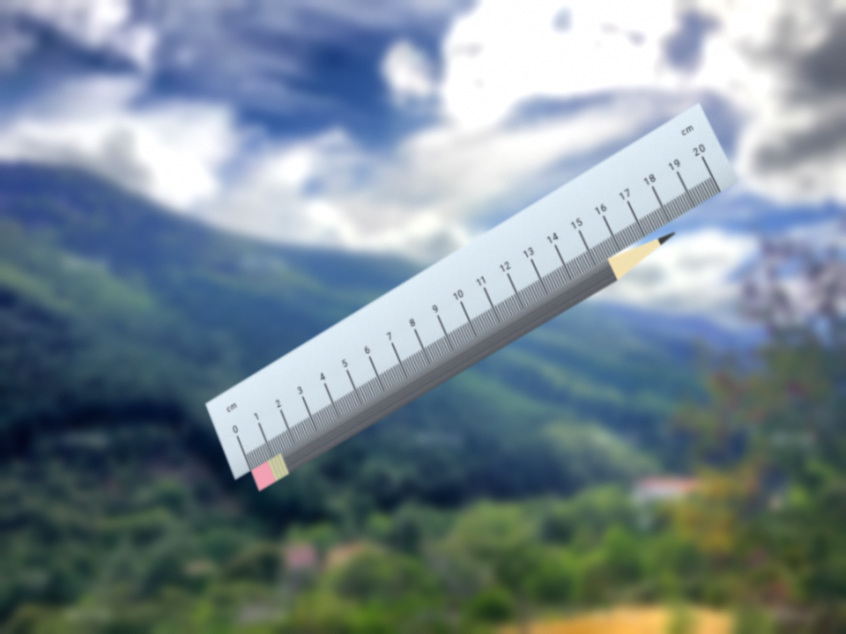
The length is value=18 unit=cm
